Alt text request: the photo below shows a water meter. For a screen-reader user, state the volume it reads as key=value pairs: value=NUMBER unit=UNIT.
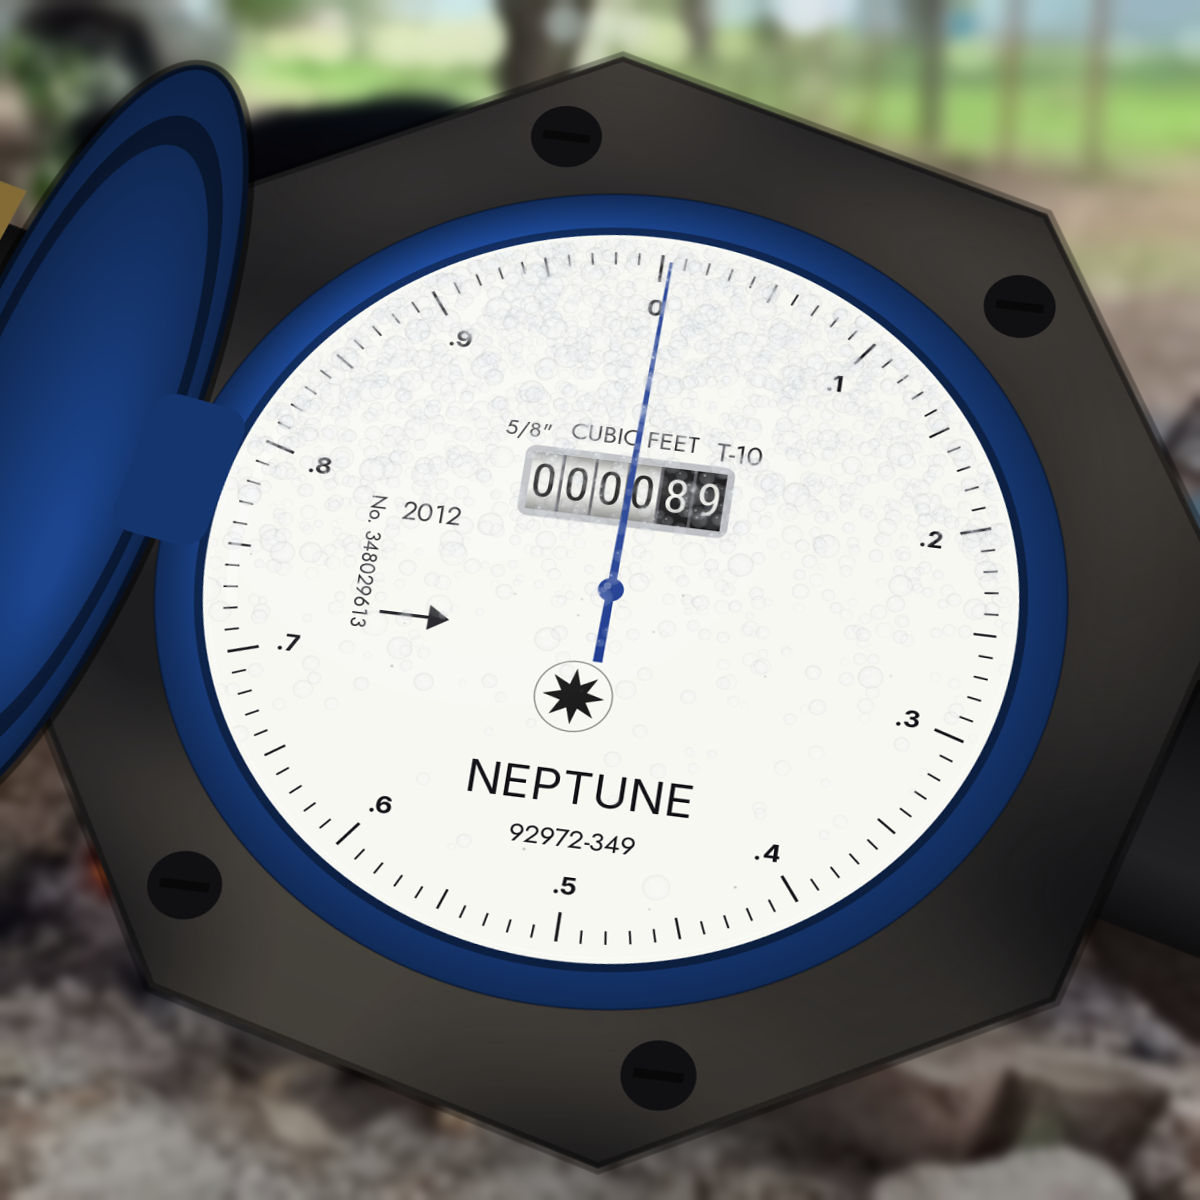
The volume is value=89.00 unit=ft³
